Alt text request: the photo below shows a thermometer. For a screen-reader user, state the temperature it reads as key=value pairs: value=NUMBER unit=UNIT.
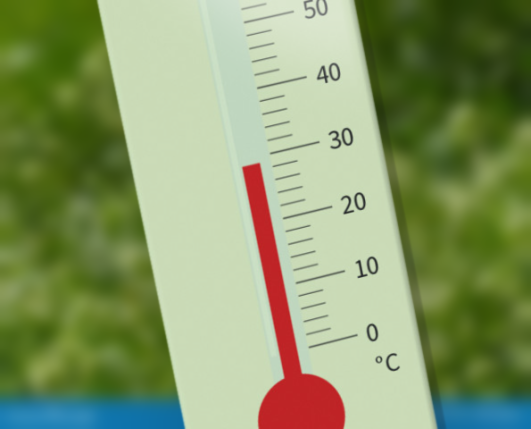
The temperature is value=29 unit=°C
